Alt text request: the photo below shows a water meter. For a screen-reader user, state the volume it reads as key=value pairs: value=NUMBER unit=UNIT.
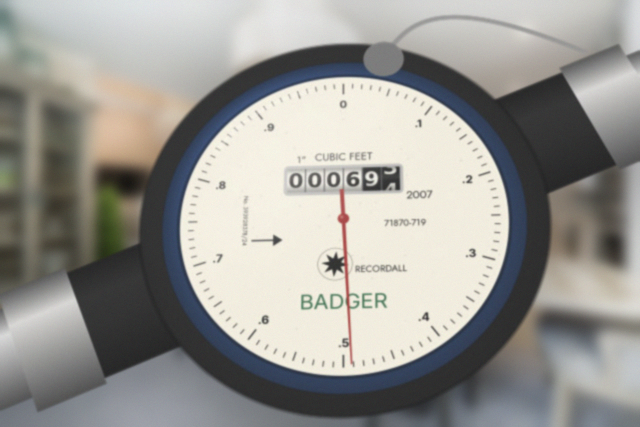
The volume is value=693.49 unit=ft³
